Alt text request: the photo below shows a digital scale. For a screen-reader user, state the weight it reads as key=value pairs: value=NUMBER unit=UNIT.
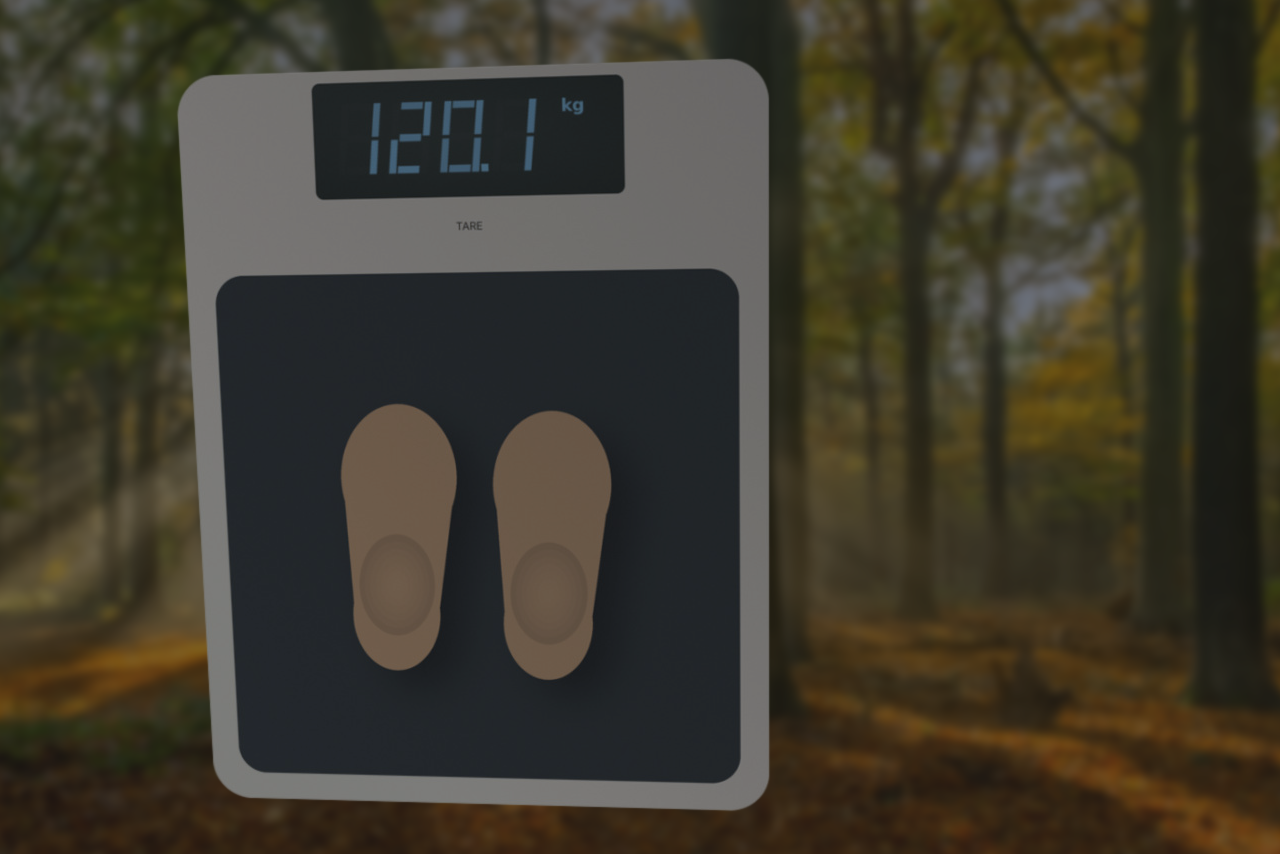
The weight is value=120.1 unit=kg
